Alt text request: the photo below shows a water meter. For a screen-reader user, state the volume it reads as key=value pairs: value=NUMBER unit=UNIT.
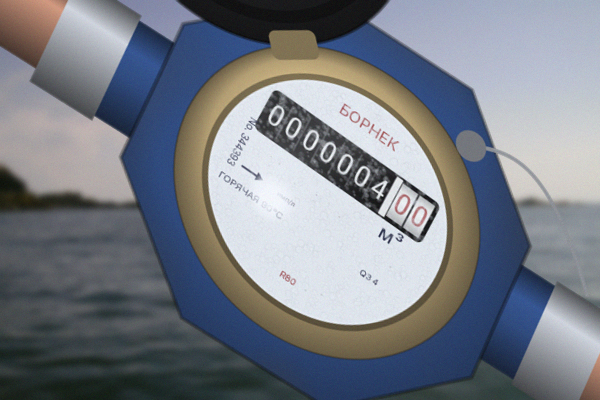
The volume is value=4.00 unit=m³
